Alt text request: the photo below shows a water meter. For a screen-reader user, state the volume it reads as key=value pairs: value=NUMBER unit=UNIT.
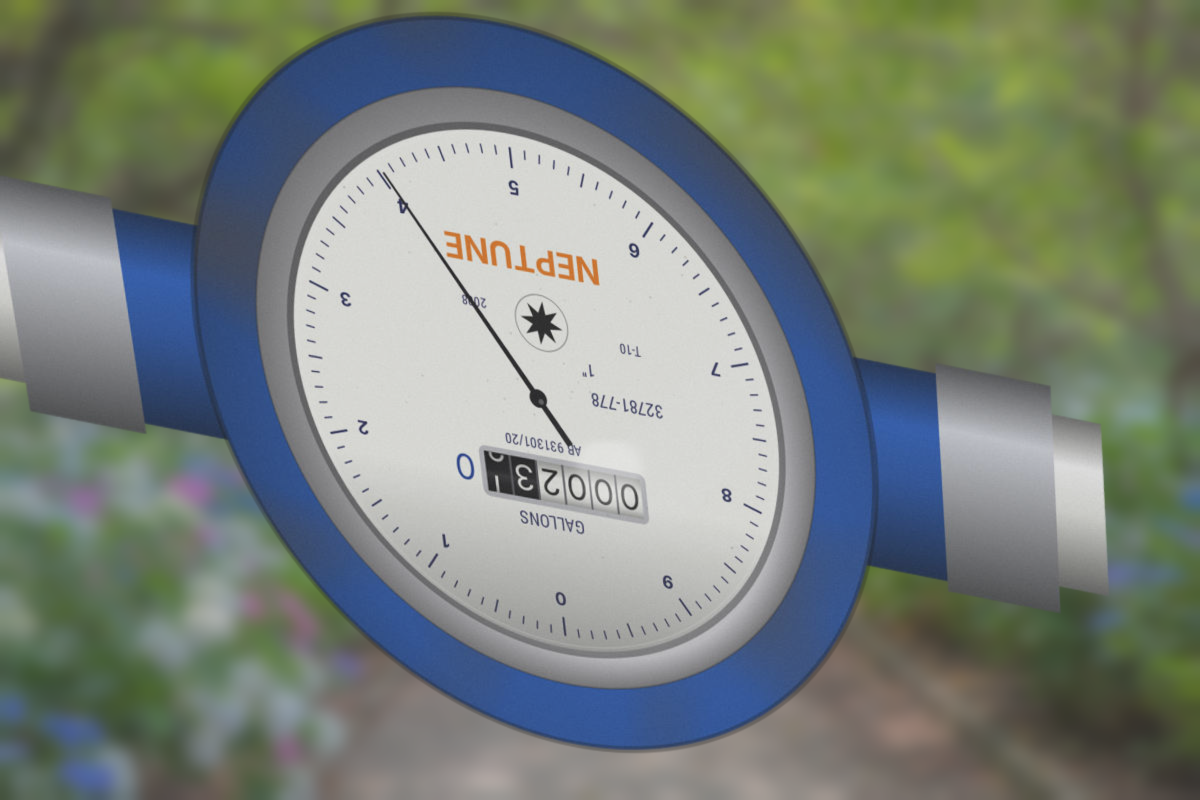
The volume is value=2314.0 unit=gal
